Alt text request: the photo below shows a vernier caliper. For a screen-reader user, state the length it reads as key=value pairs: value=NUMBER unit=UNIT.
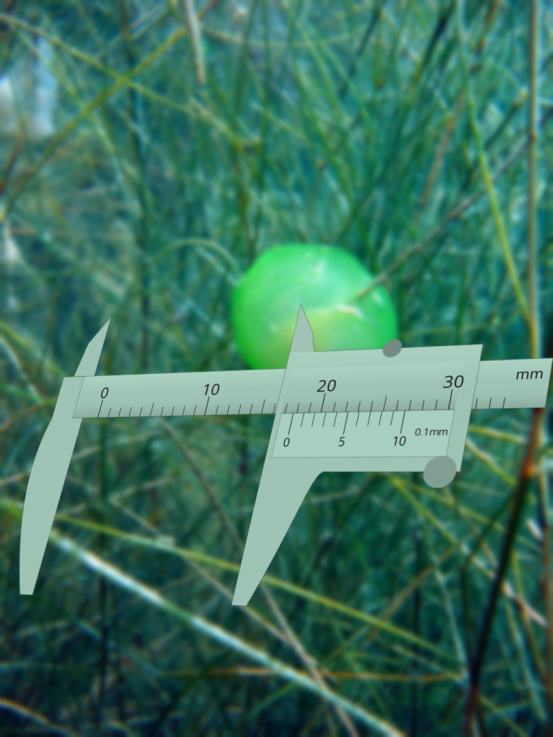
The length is value=17.7 unit=mm
